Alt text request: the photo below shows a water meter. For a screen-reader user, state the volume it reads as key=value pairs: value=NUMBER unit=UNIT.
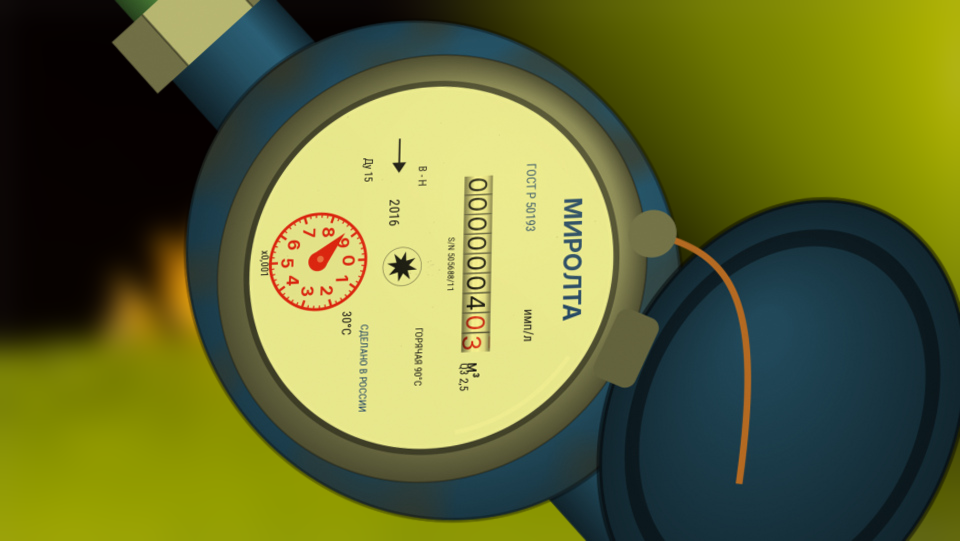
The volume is value=4.028 unit=m³
